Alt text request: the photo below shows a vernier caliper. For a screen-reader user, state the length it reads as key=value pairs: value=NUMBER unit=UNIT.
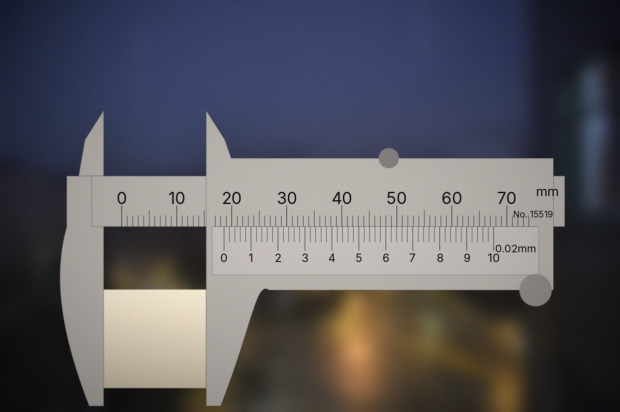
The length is value=18.6 unit=mm
